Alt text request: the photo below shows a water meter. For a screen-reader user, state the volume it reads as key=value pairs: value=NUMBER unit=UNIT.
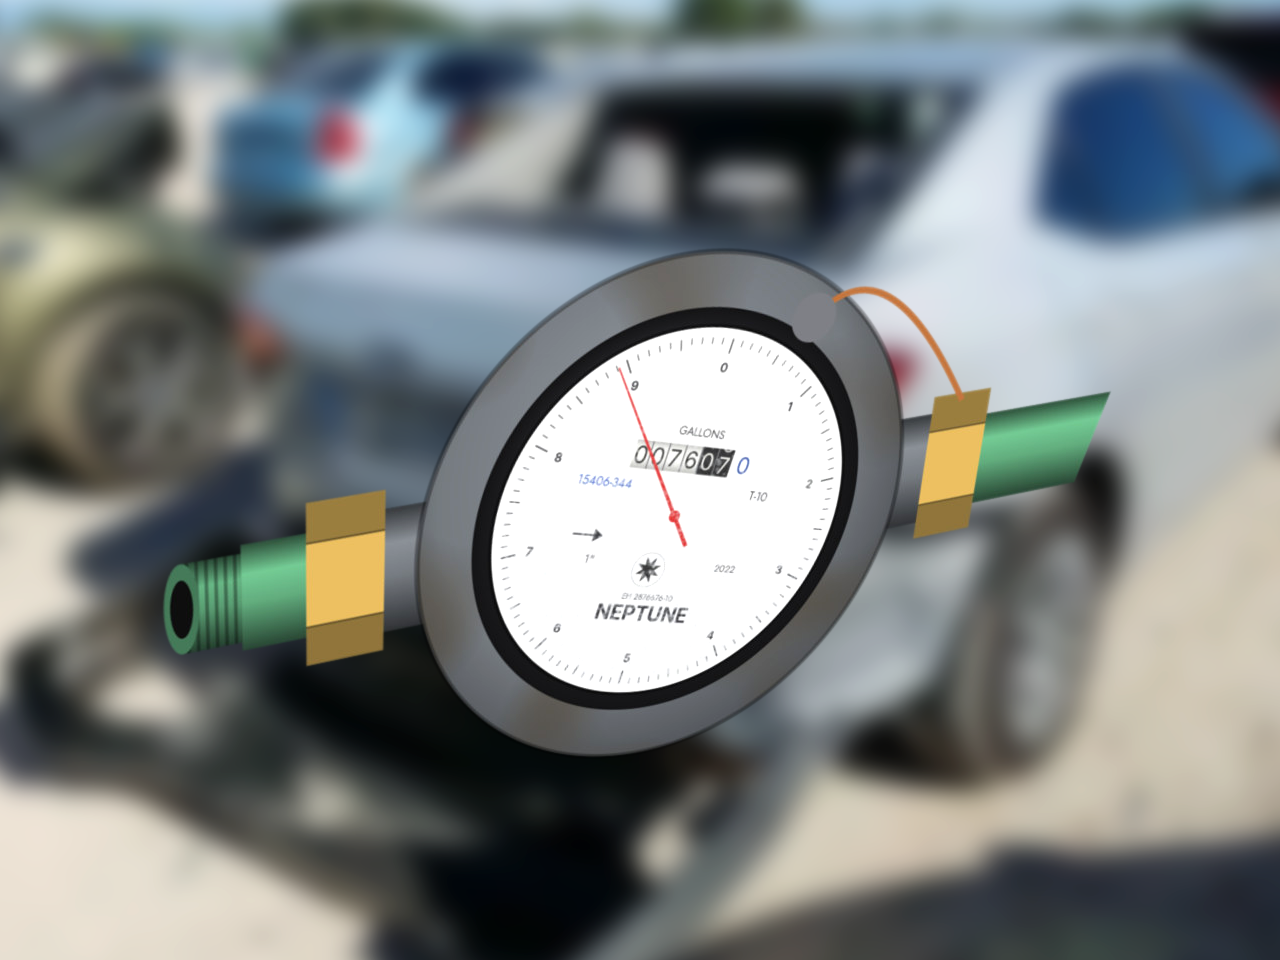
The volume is value=76068.9 unit=gal
